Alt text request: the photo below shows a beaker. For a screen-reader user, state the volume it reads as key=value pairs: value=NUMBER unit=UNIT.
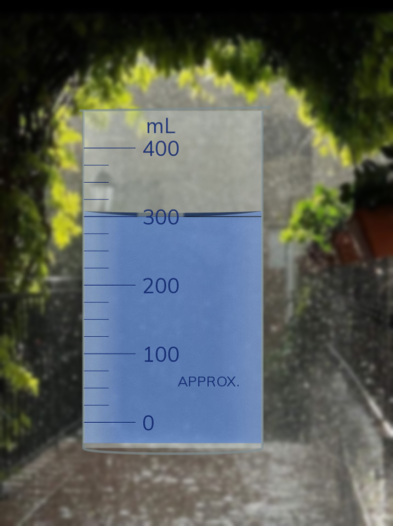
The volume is value=300 unit=mL
